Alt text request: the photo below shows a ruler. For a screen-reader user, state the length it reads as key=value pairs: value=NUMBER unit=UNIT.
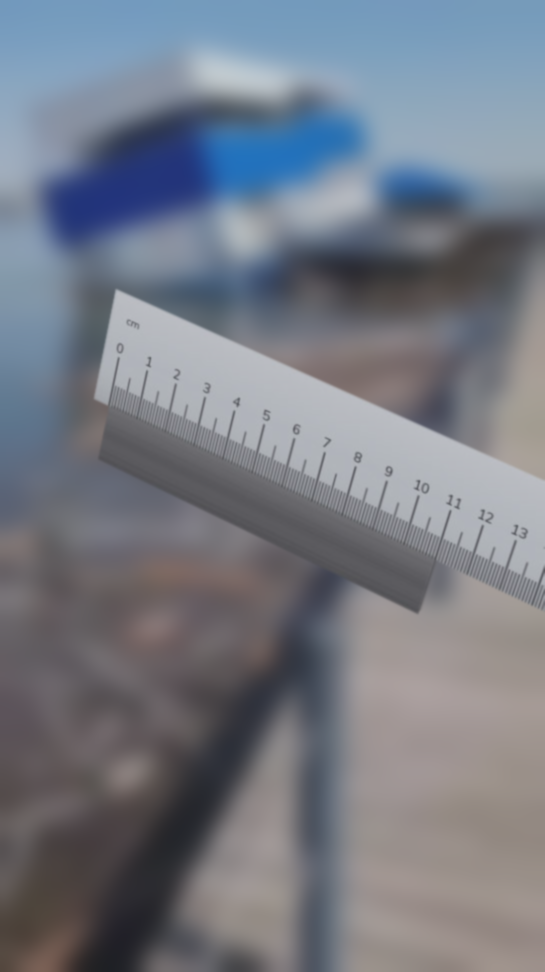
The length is value=11 unit=cm
